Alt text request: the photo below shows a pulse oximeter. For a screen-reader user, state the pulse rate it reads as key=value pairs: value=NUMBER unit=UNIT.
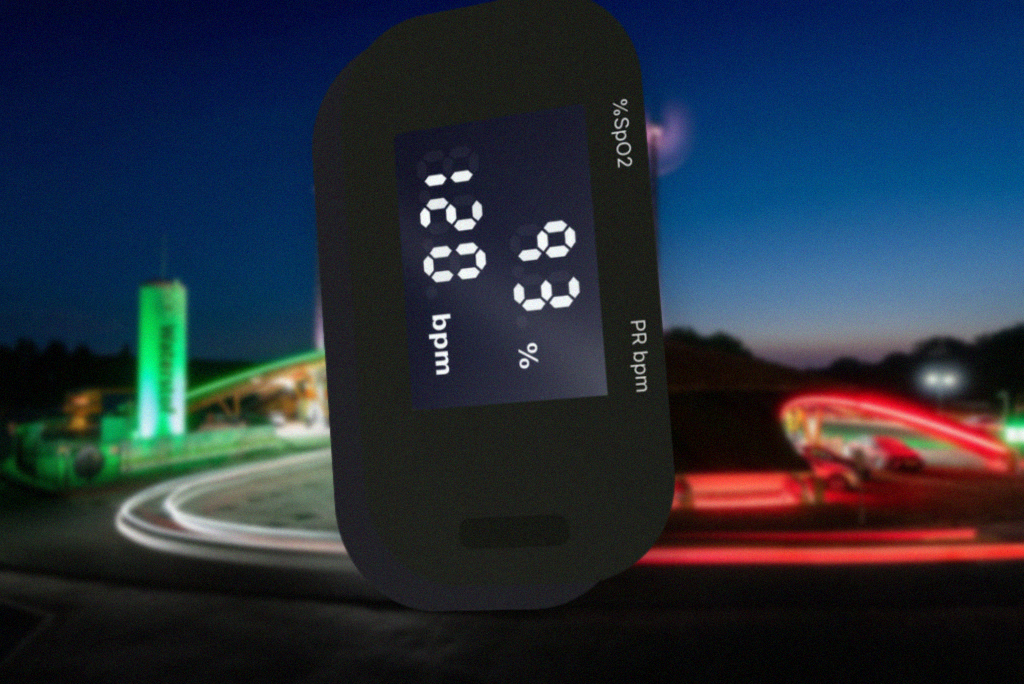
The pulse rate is value=120 unit=bpm
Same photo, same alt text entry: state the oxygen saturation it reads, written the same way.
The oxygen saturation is value=93 unit=%
